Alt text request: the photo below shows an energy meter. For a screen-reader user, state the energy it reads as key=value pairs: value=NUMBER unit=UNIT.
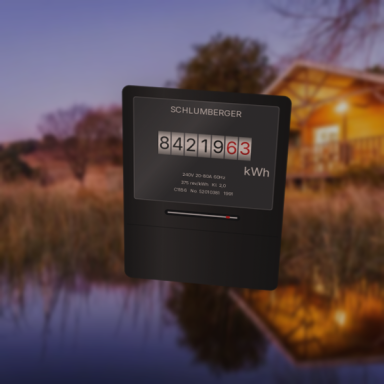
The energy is value=84219.63 unit=kWh
